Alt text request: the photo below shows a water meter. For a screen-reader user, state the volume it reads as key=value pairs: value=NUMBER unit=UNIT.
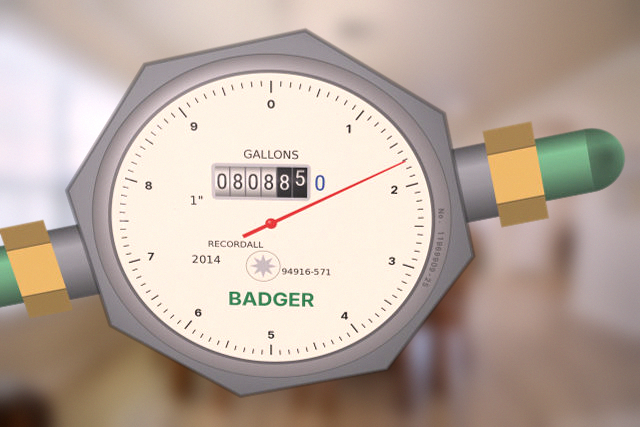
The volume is value=808851.7 unit=gal
